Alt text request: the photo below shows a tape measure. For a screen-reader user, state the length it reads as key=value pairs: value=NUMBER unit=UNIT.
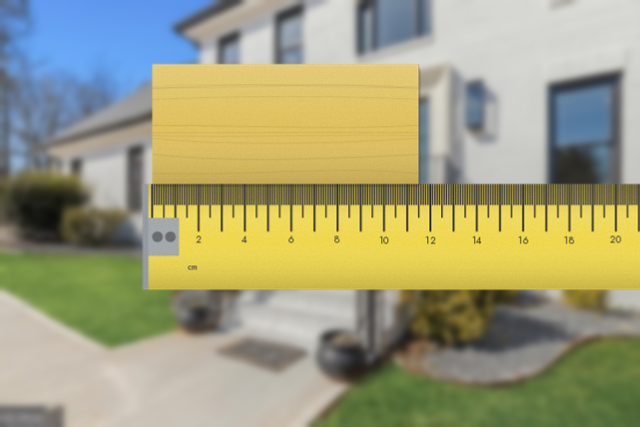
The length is value=11.5 unit=cm
